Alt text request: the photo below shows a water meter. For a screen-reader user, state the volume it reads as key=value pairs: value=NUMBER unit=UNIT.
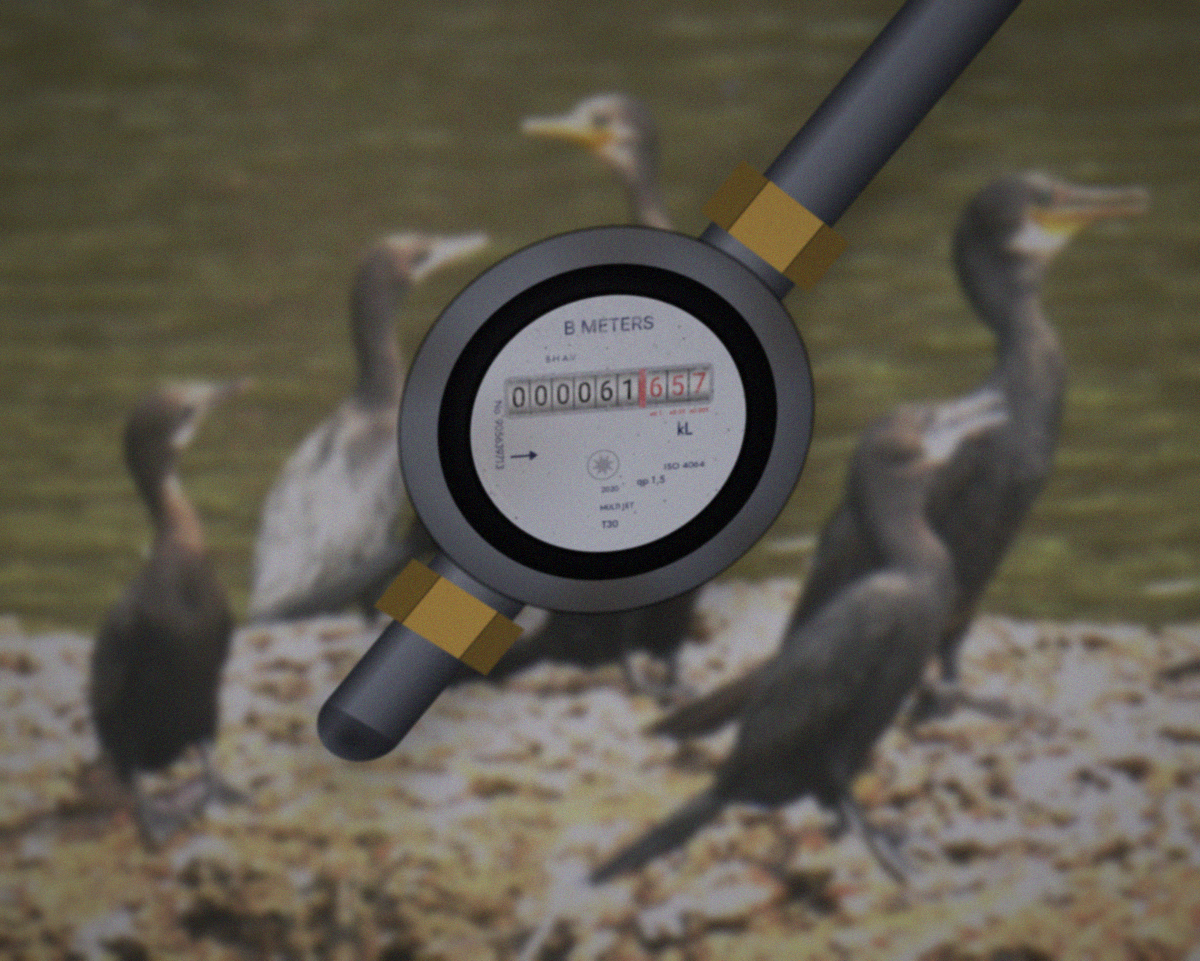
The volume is value=61.657 unit=kL
